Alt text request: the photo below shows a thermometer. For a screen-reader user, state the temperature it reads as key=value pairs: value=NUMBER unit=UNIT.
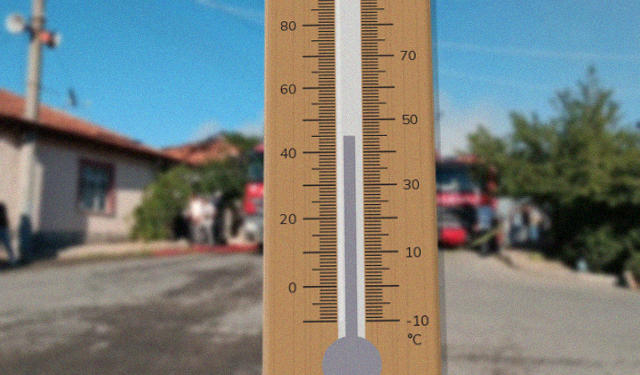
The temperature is value=45 unit=°C
